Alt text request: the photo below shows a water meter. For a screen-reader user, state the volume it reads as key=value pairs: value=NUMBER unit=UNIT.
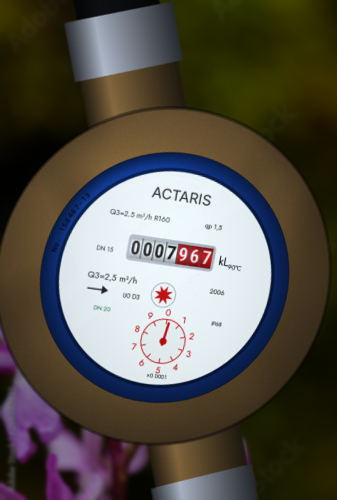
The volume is value=7.9670 unit=kL
